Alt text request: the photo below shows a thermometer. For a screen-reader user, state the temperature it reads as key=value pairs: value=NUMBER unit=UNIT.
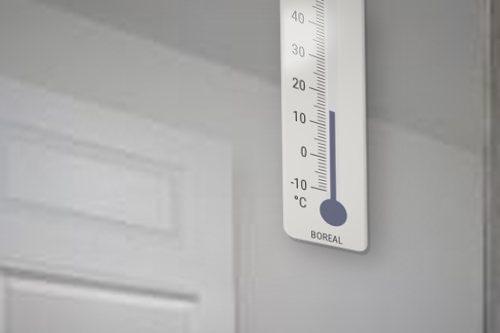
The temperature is value=15 unit=°C
